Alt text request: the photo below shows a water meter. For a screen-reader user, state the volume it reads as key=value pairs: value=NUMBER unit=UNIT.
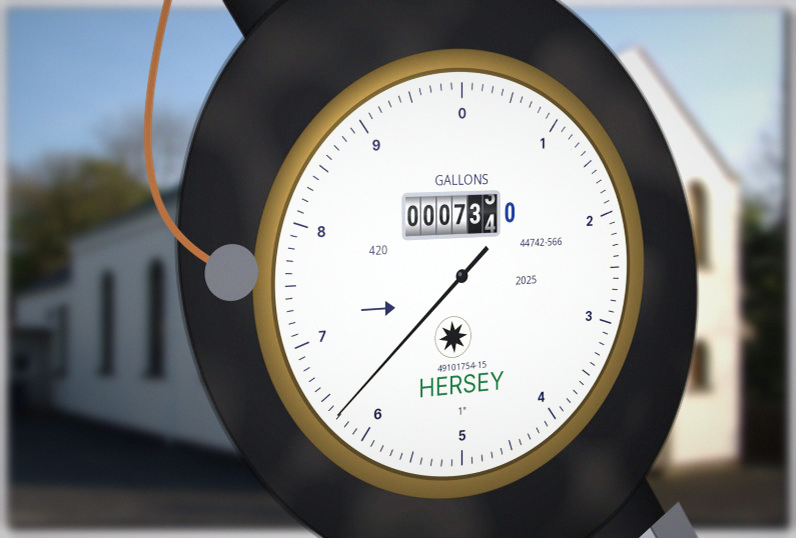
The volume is value=7336.3 unit=gal
